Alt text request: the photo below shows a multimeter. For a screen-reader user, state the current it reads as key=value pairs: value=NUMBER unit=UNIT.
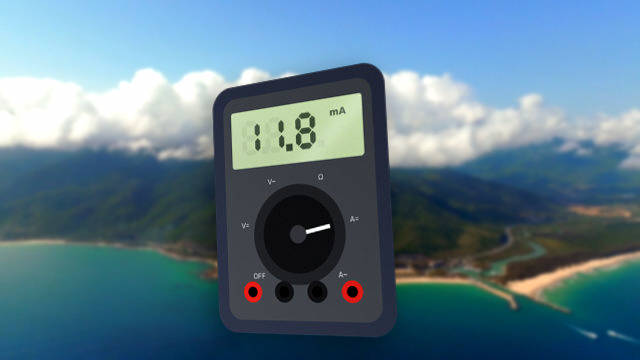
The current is value=11.8 unit=mA
